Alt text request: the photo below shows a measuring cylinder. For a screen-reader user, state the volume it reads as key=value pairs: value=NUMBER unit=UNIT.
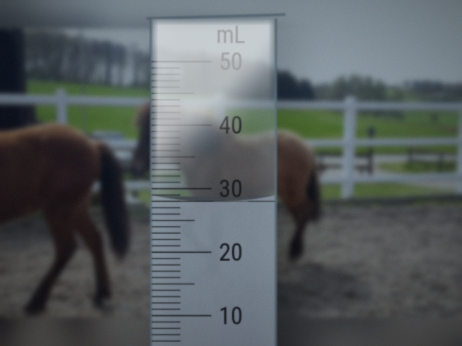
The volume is value=28 unit=mL
